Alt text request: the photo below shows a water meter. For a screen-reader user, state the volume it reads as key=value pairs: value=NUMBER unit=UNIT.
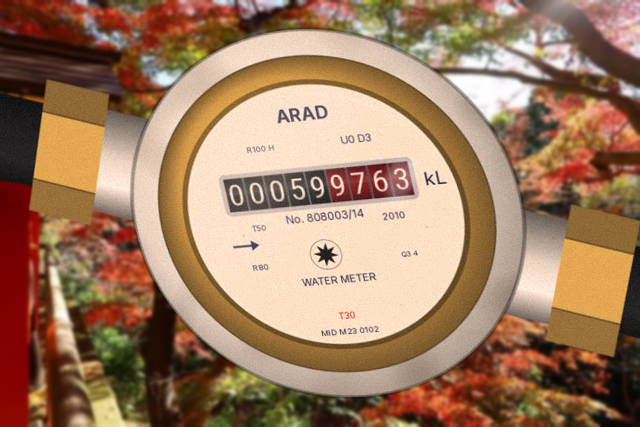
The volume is value=59.9763 unit=kL
